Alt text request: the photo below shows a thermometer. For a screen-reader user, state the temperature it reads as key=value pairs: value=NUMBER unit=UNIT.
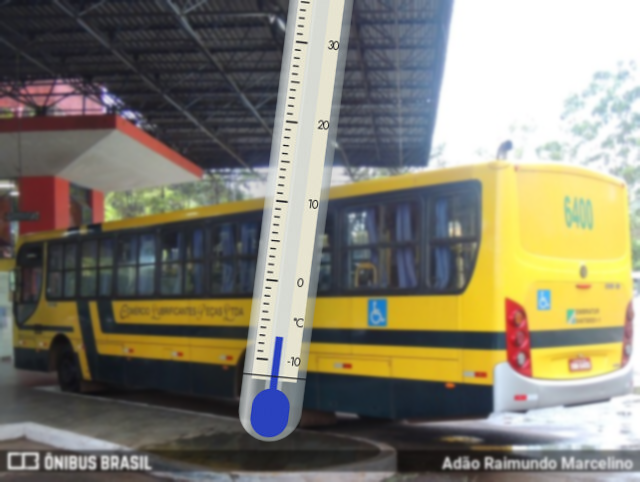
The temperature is value=-7 unit=°C
